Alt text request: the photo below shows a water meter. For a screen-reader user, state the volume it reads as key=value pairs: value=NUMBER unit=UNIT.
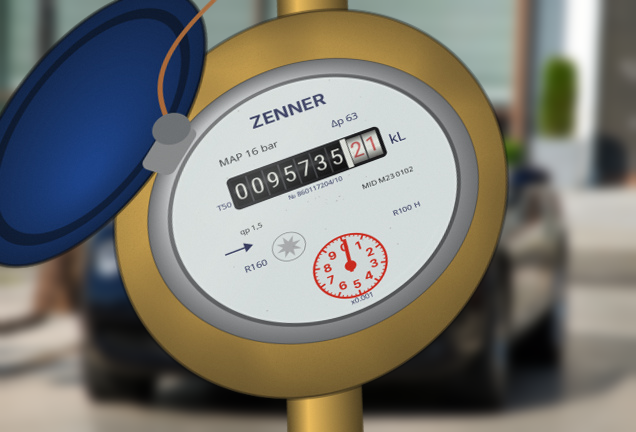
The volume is value=95735.210 unit=kL
